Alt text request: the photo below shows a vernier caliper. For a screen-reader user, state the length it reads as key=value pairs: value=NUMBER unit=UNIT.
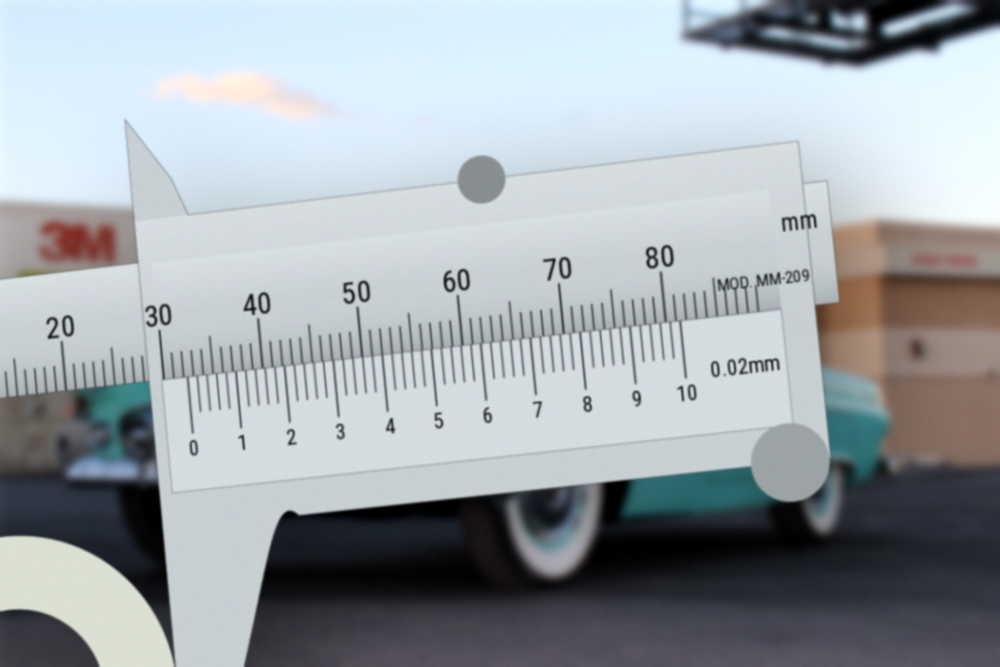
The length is value=32.4 unit=mm
